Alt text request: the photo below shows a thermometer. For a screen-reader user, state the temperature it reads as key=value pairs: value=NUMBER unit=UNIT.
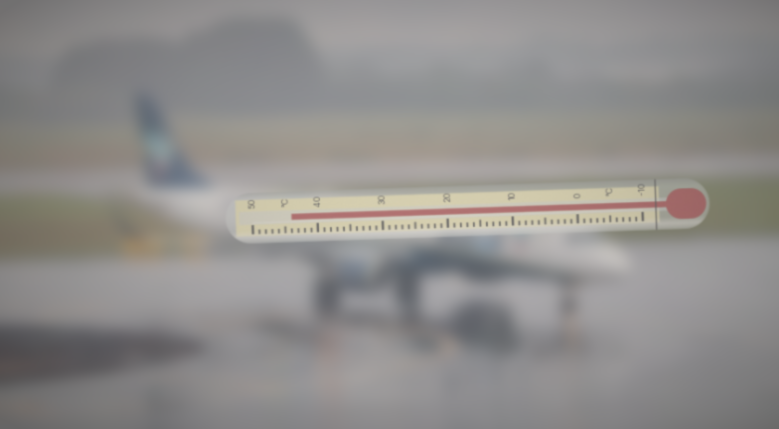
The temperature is value=44 unit=°C
